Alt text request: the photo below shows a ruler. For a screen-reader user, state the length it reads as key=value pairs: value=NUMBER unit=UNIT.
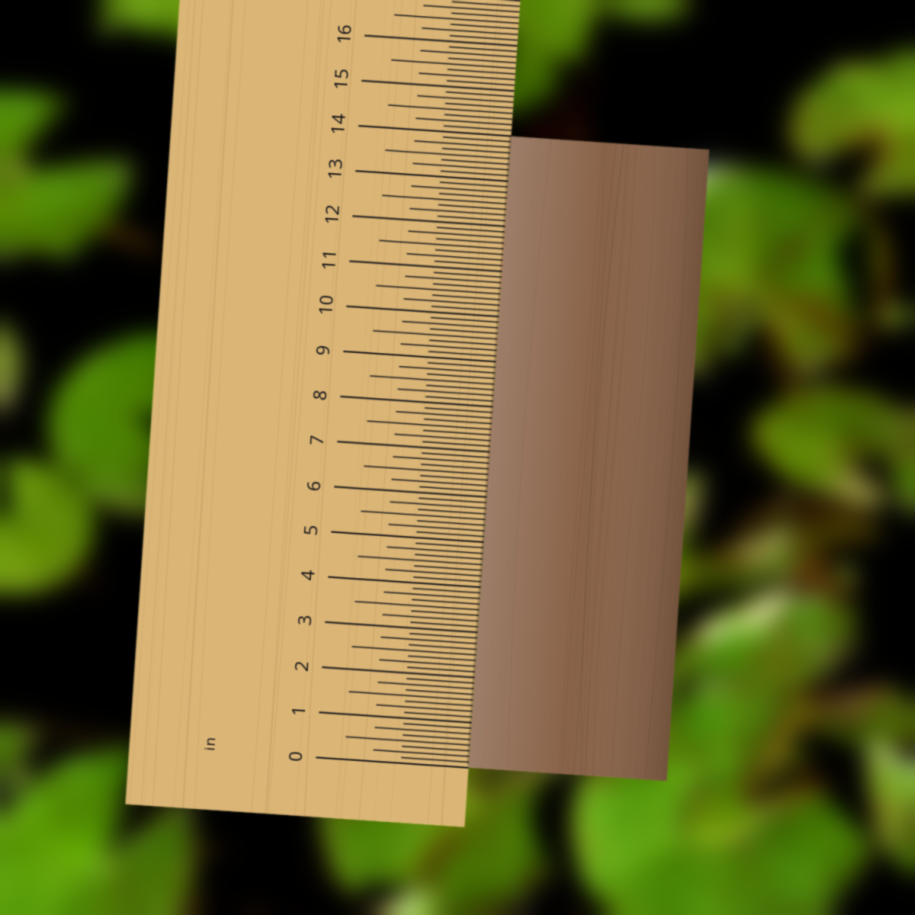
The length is value=14 unit=in
